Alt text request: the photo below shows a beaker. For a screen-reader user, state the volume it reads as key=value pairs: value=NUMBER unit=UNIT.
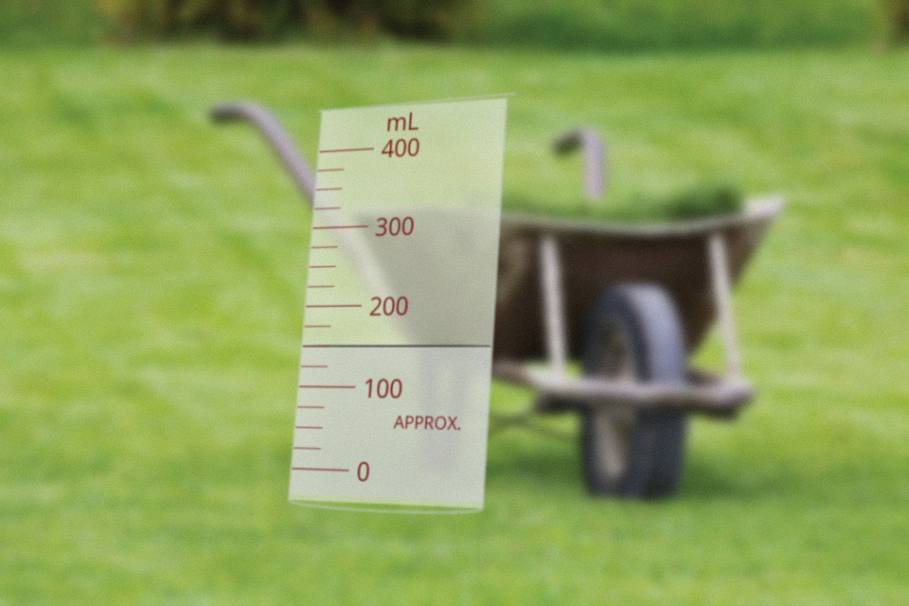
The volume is value=150 unit=mL
